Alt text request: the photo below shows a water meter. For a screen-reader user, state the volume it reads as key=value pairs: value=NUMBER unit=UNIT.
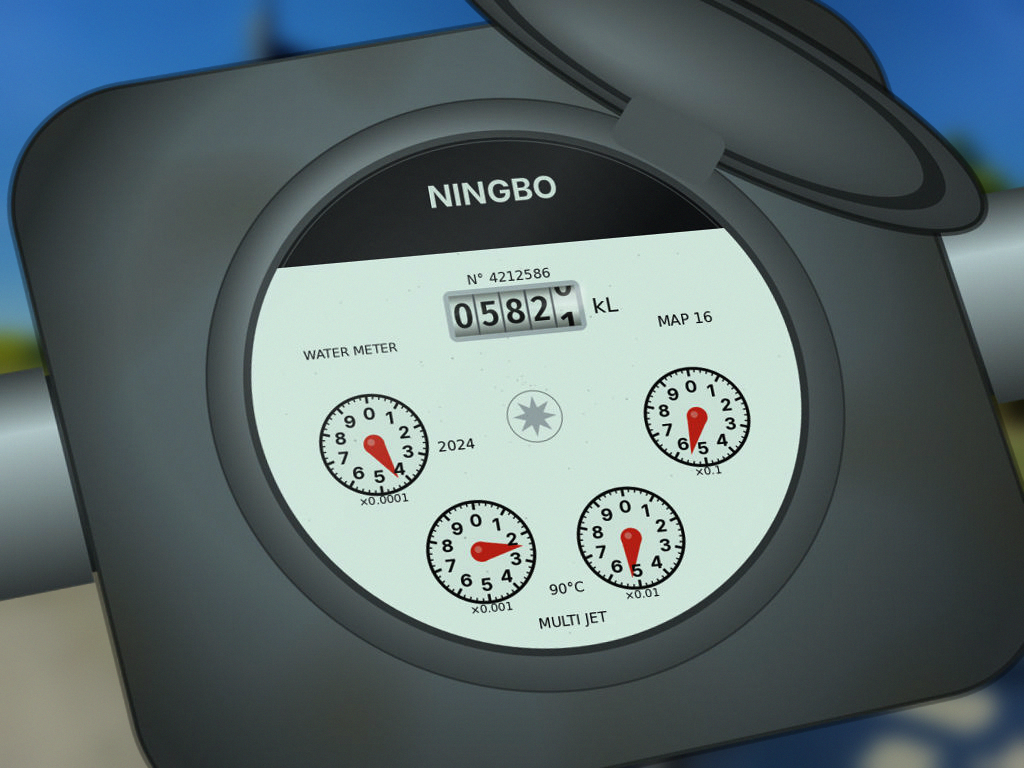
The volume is value=5820.5524 unit=kL
